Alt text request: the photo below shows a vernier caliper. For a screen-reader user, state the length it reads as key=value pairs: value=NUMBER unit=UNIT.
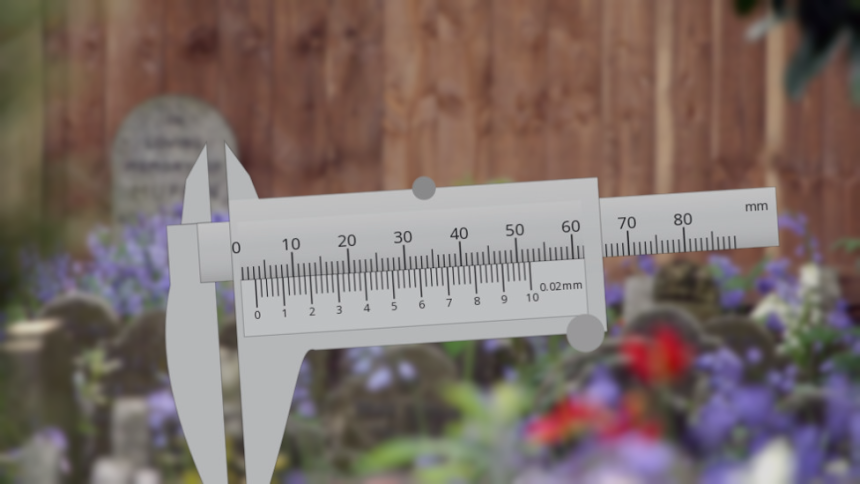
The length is value=3.2 unit=mm
